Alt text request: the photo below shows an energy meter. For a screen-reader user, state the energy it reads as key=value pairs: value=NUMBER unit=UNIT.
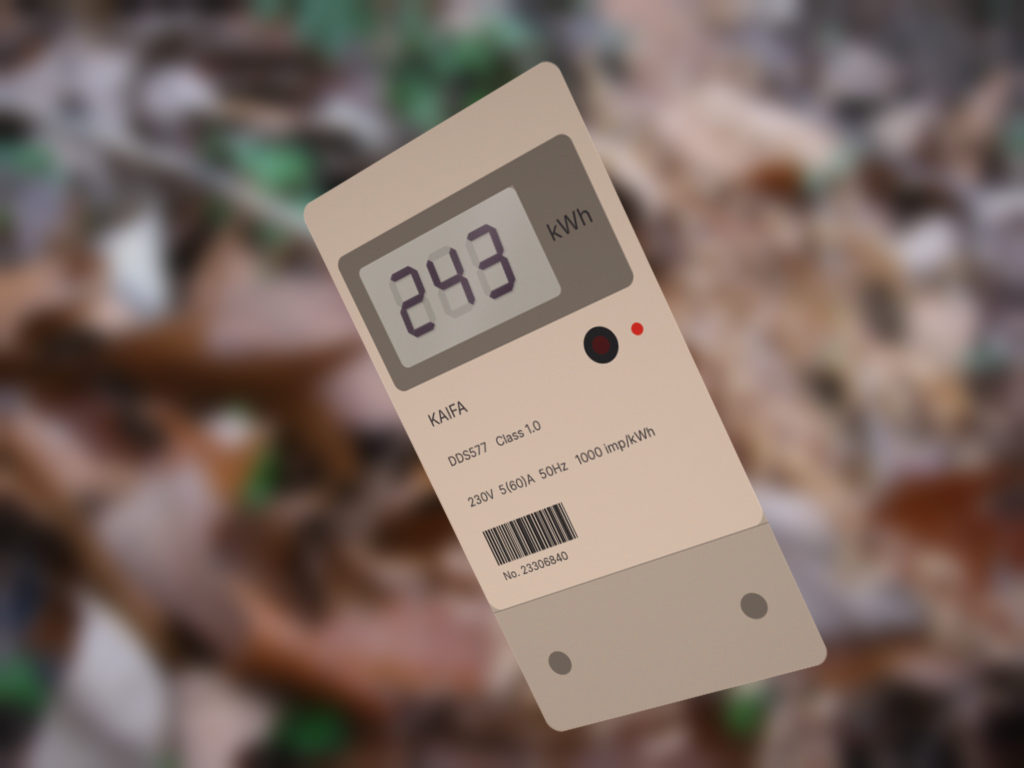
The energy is value=243 unit=kWh
